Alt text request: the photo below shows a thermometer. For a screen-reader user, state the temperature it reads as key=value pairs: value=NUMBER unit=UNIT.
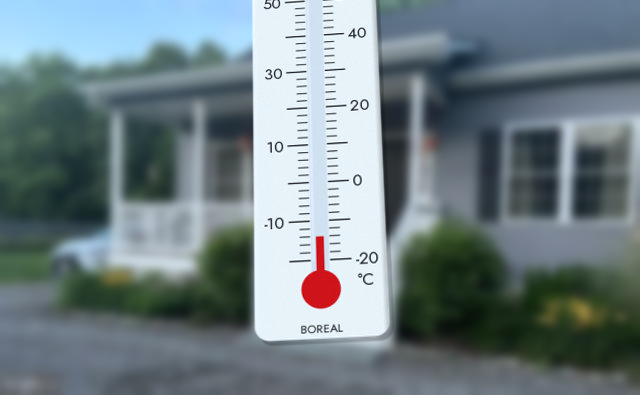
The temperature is value=-14 unit=°C
